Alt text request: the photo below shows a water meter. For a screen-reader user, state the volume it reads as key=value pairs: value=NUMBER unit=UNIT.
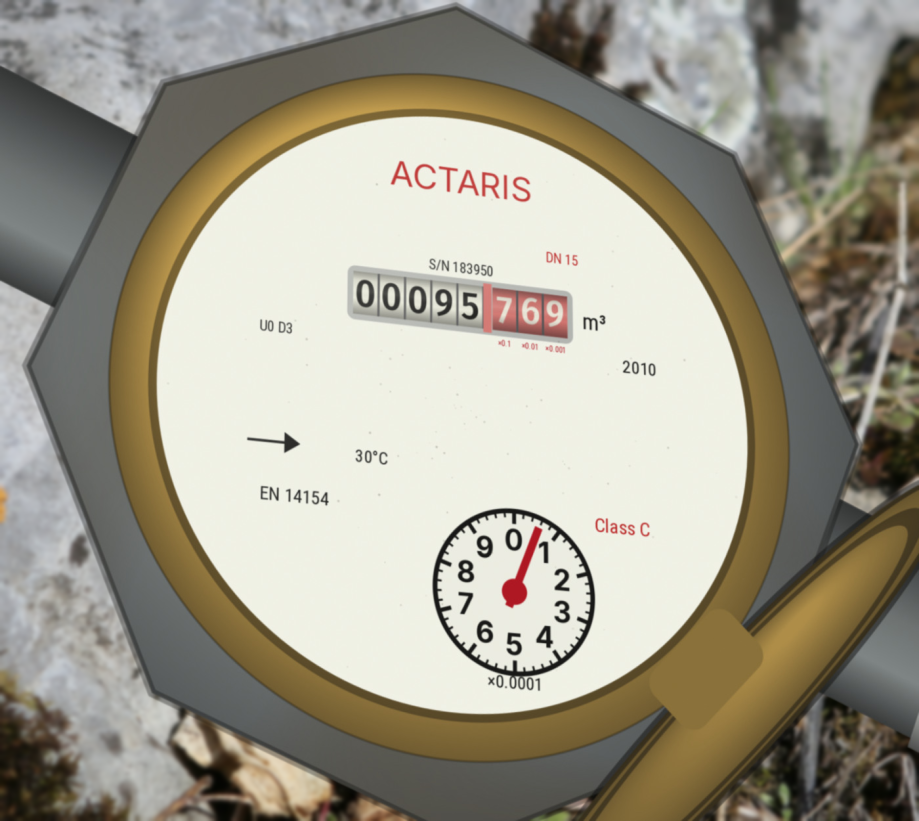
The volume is value=95.7690 unit=m³
